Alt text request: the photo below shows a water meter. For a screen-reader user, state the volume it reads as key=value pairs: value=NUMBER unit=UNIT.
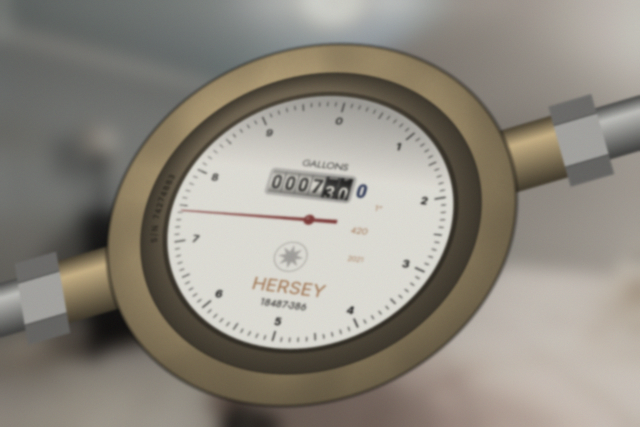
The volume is value=7297.4 unit=gal
